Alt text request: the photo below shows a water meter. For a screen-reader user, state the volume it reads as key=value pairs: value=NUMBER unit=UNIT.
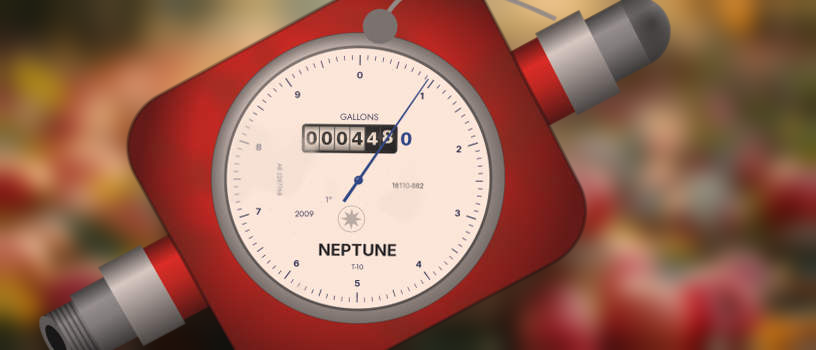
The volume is value=4480.9 unit=gal
